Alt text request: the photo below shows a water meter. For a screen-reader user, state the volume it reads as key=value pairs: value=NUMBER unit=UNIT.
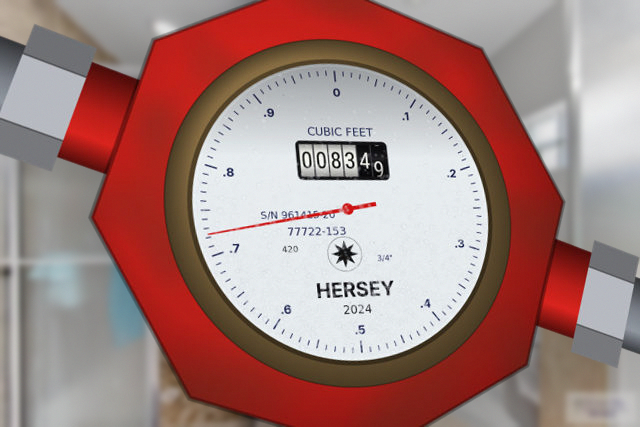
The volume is value=8348.72 unit=ft³
